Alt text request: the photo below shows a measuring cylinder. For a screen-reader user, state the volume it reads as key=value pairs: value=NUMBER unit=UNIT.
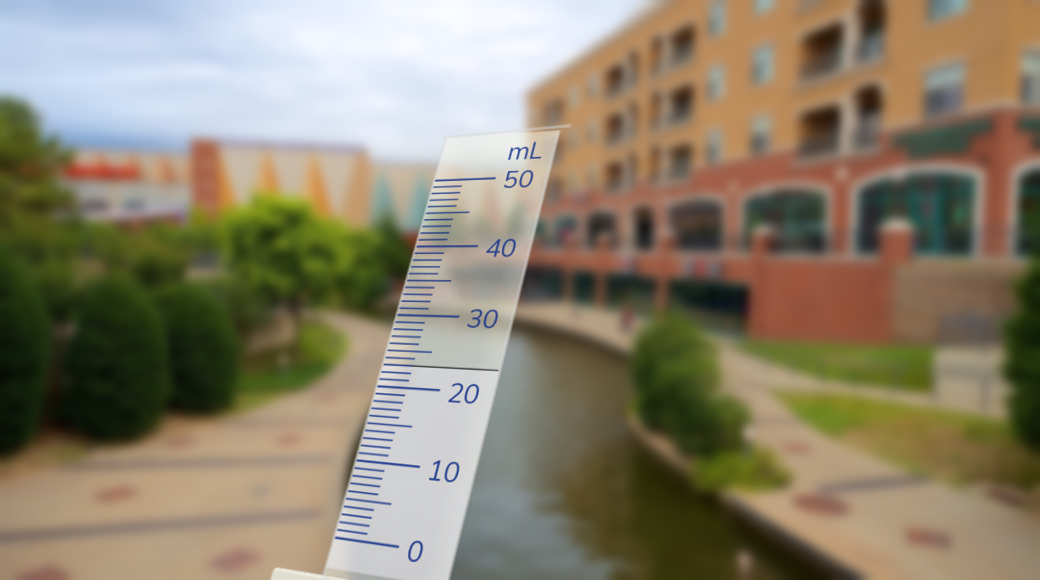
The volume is value=23 unit=mL
